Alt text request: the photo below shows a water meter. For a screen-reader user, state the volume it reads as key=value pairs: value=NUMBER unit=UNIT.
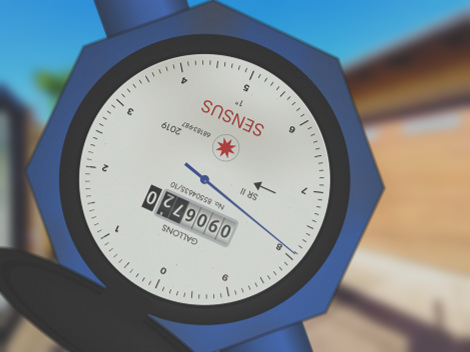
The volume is value=906717.9 unit=gal
